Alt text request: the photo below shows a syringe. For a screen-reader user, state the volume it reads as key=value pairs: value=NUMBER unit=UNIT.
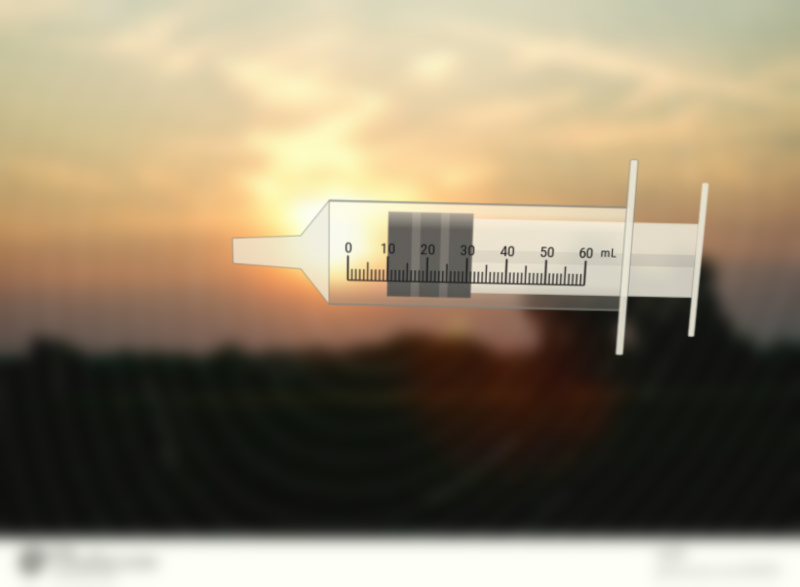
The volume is value=10 unit=mL
